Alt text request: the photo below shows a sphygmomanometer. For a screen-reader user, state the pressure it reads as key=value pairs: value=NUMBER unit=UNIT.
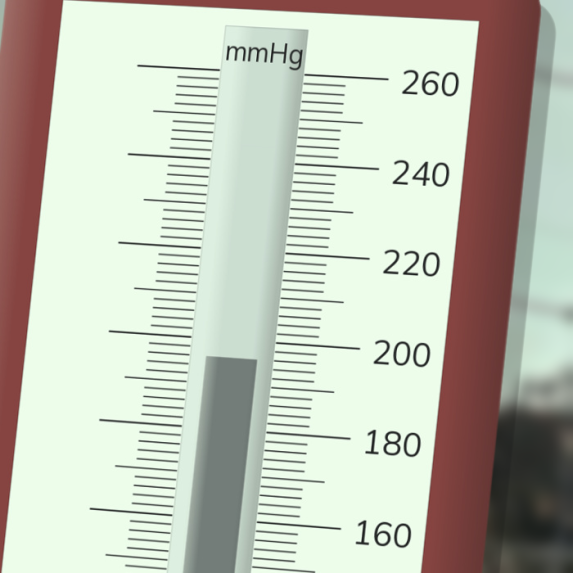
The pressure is value=196 unit=mmHg
